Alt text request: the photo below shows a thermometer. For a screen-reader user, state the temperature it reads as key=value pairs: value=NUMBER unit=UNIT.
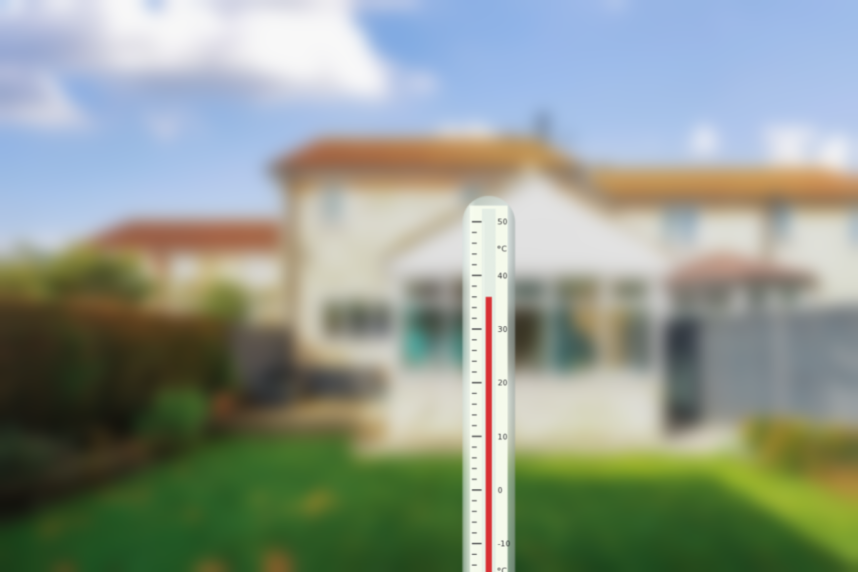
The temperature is value=36 unit=°C
